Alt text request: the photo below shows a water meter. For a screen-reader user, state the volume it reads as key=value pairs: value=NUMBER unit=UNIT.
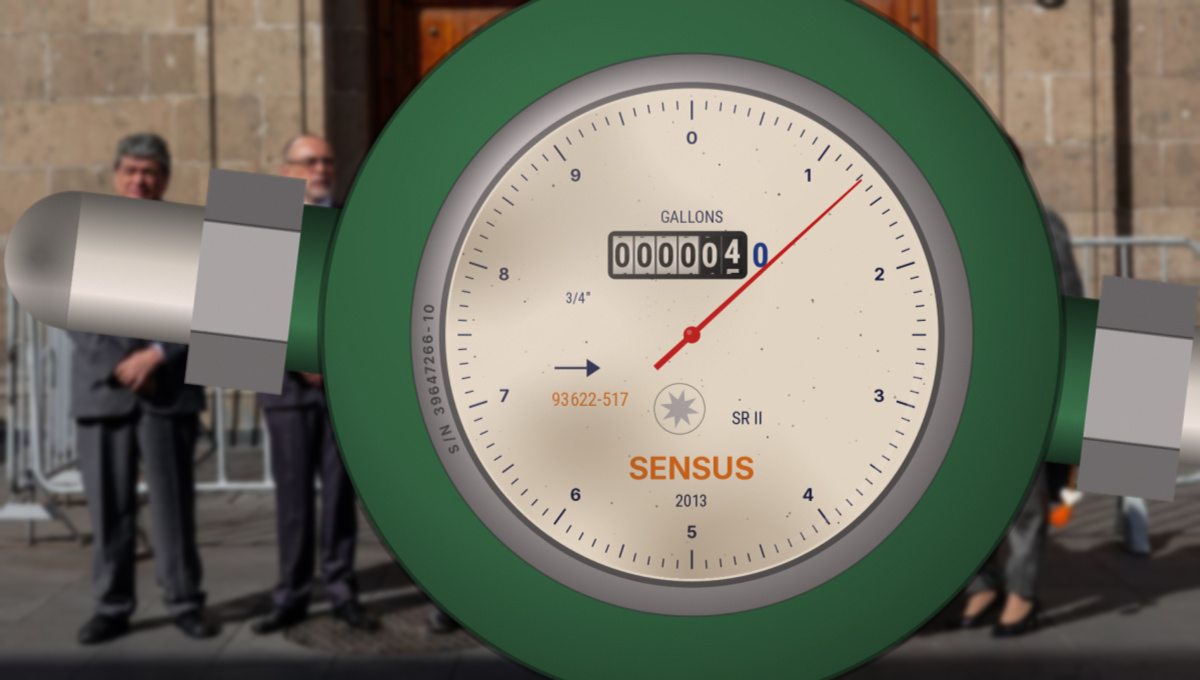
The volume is value=41.3 unit=gal
